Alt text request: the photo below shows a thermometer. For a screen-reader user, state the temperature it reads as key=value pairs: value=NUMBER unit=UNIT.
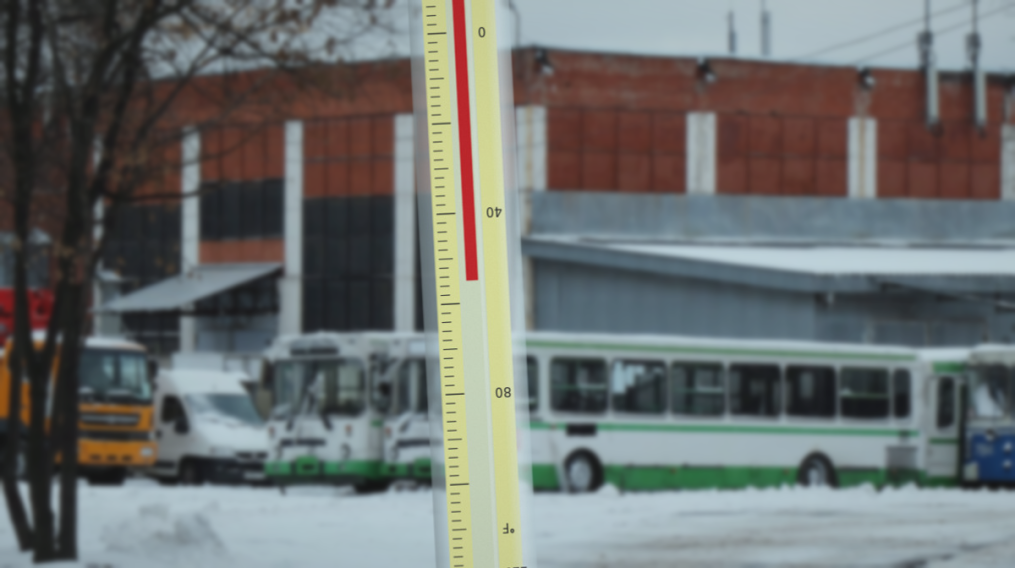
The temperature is value=55 unit=°F
